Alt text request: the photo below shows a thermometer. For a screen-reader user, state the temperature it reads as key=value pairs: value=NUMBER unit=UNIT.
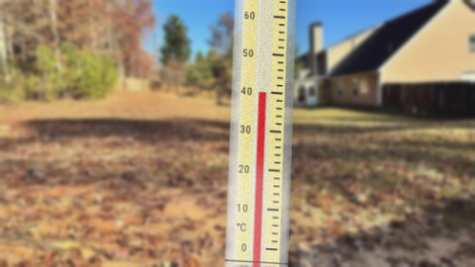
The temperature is value=40 unit=°C
